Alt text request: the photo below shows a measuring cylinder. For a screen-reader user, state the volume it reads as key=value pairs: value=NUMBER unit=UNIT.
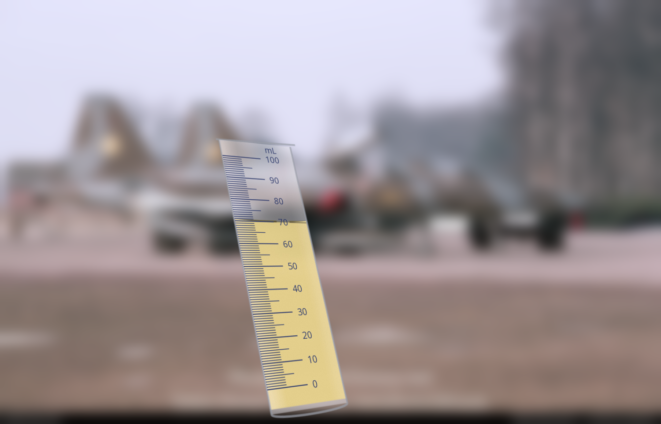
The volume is value=70 unit=mL
